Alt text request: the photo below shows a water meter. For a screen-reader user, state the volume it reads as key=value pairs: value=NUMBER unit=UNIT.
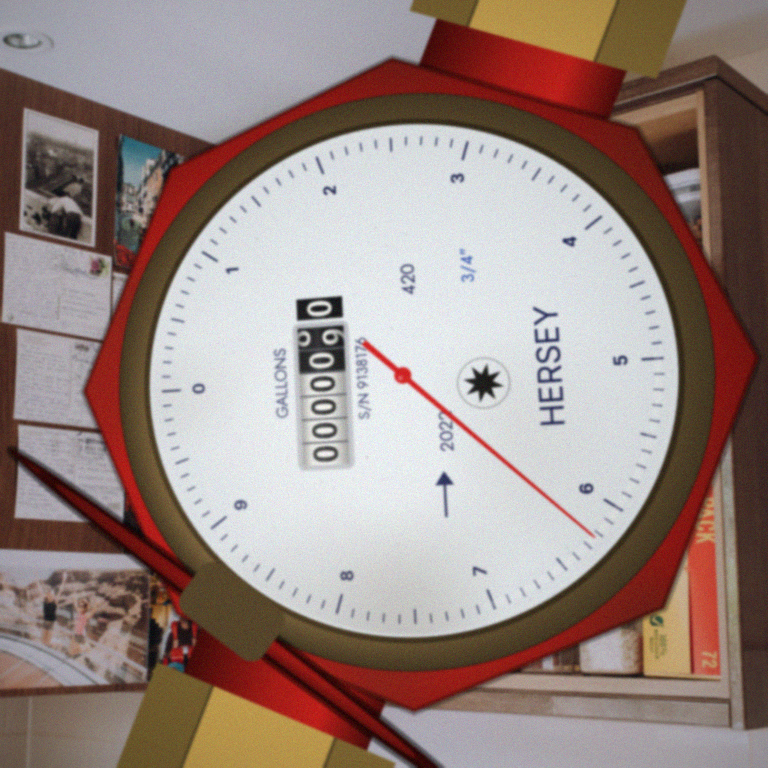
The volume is value=86.2 unit=gal
